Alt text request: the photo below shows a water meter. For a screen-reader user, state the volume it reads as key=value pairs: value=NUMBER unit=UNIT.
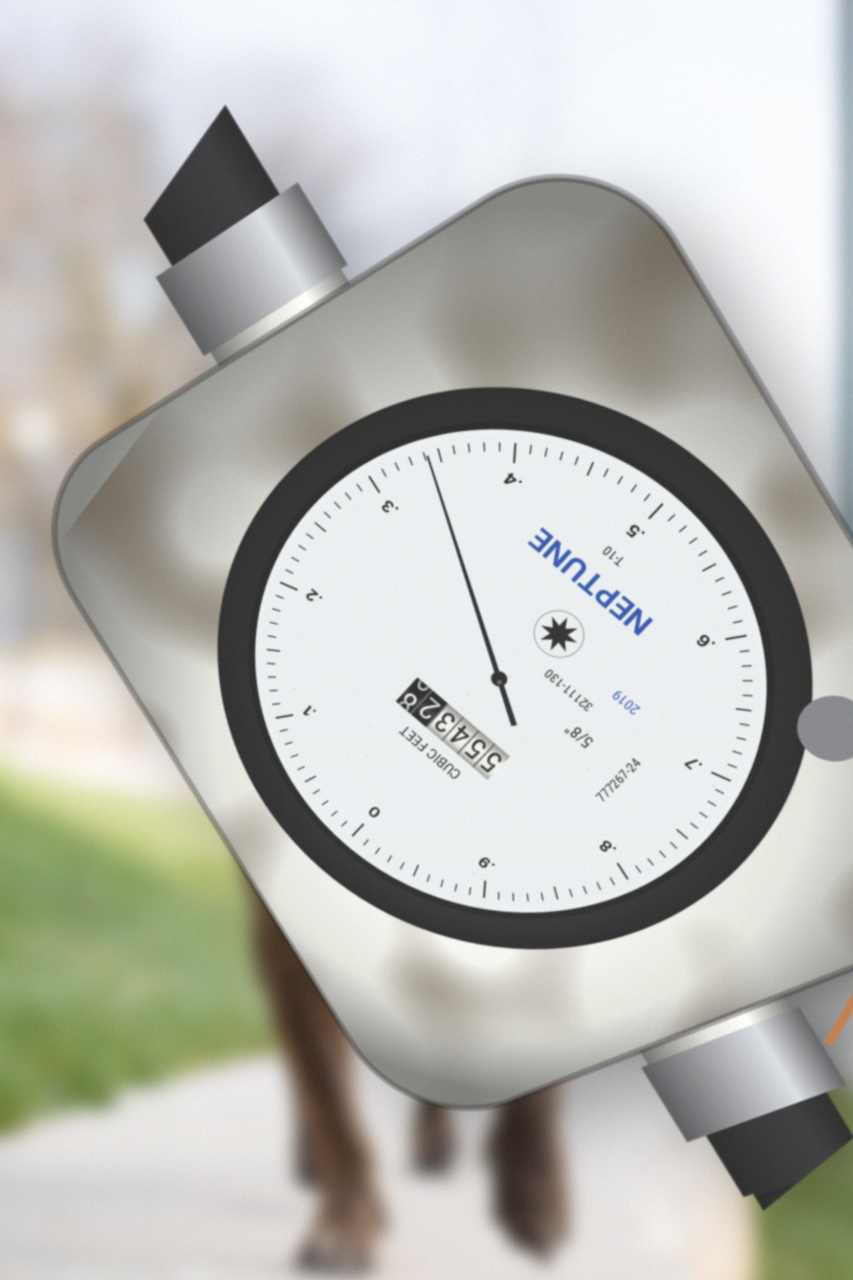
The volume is value=554328.34 unit=ft³
